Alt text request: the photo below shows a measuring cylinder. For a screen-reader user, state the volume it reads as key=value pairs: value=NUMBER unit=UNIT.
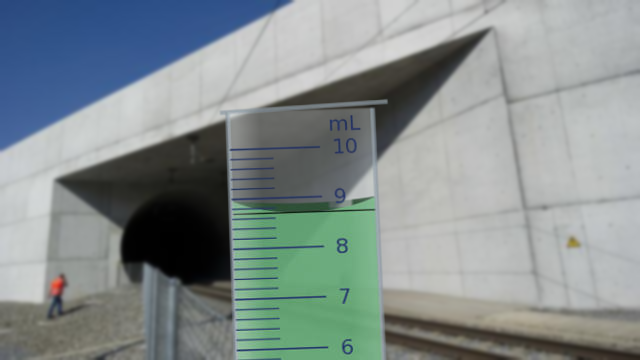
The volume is value=8.7 unit=mL
